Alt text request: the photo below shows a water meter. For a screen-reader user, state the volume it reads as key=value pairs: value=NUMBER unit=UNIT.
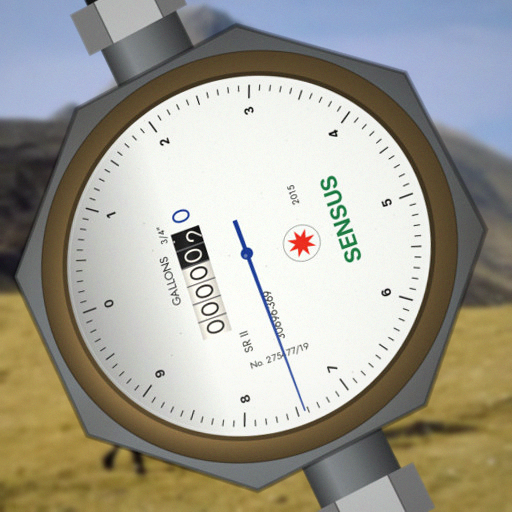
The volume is value=17.4 unit=gal
